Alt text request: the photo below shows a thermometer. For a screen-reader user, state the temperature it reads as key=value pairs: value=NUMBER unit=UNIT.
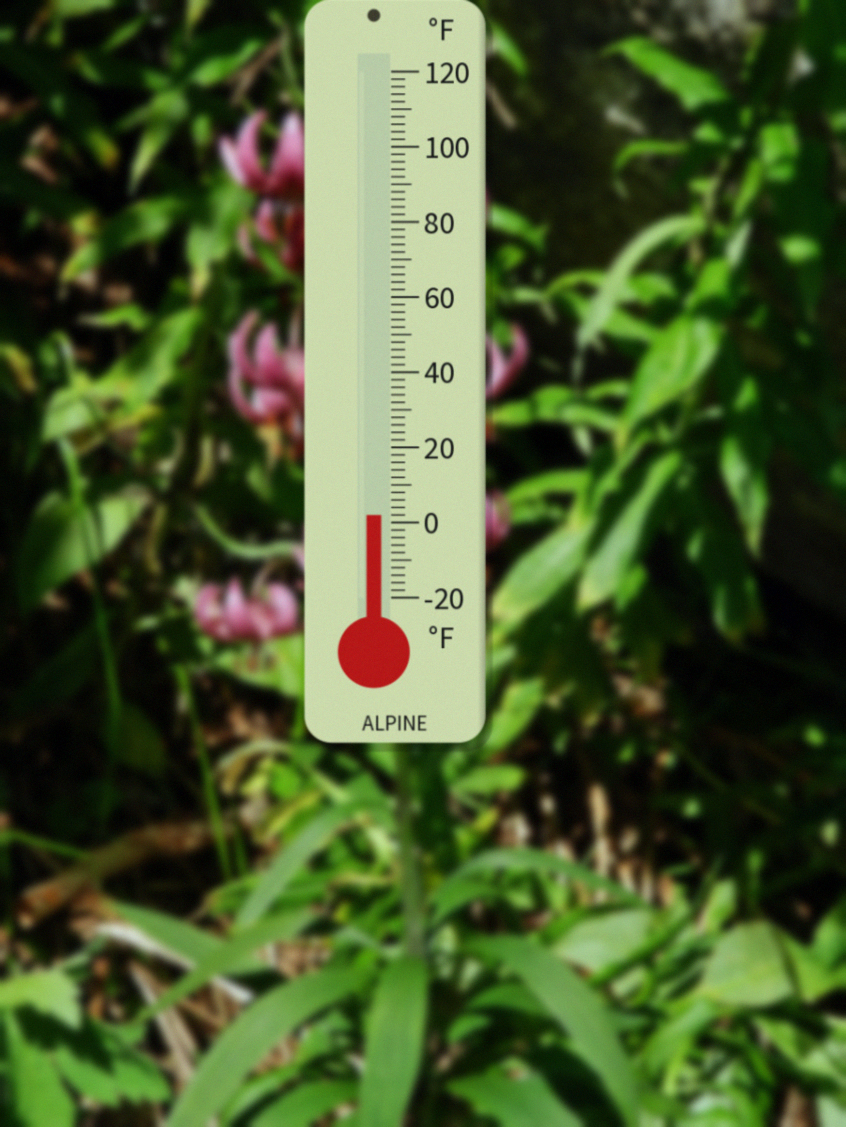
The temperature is value=2 unit=°F
